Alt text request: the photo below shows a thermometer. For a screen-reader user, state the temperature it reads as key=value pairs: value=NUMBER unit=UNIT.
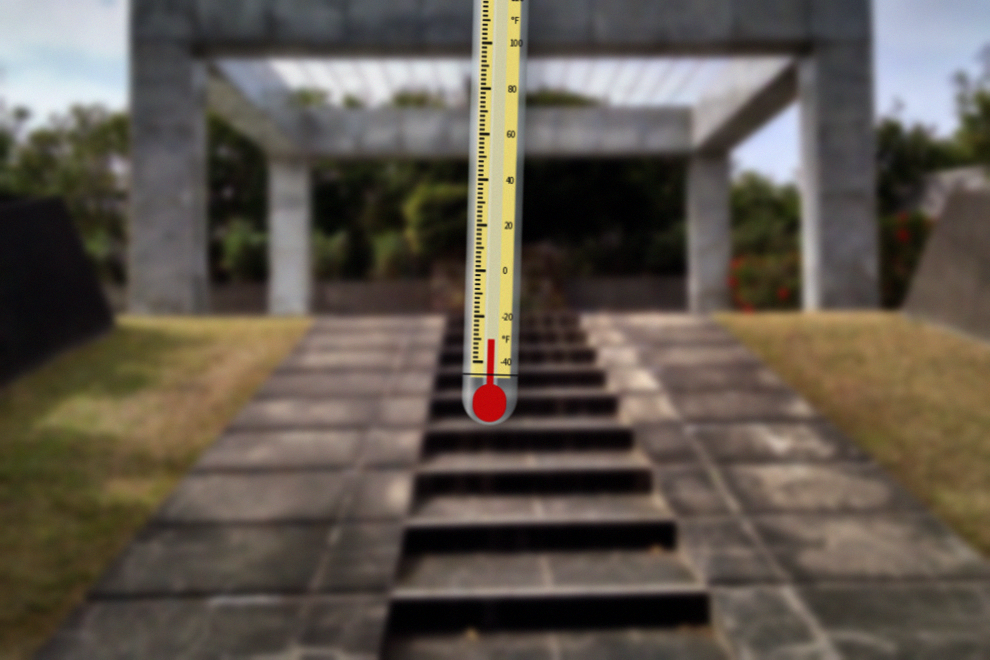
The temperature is value=-30 unit=°F
